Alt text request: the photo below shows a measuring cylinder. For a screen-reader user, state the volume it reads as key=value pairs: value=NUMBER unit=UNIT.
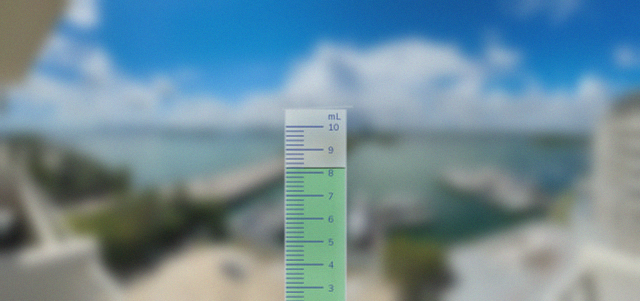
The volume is value=8.2 unit=mL
